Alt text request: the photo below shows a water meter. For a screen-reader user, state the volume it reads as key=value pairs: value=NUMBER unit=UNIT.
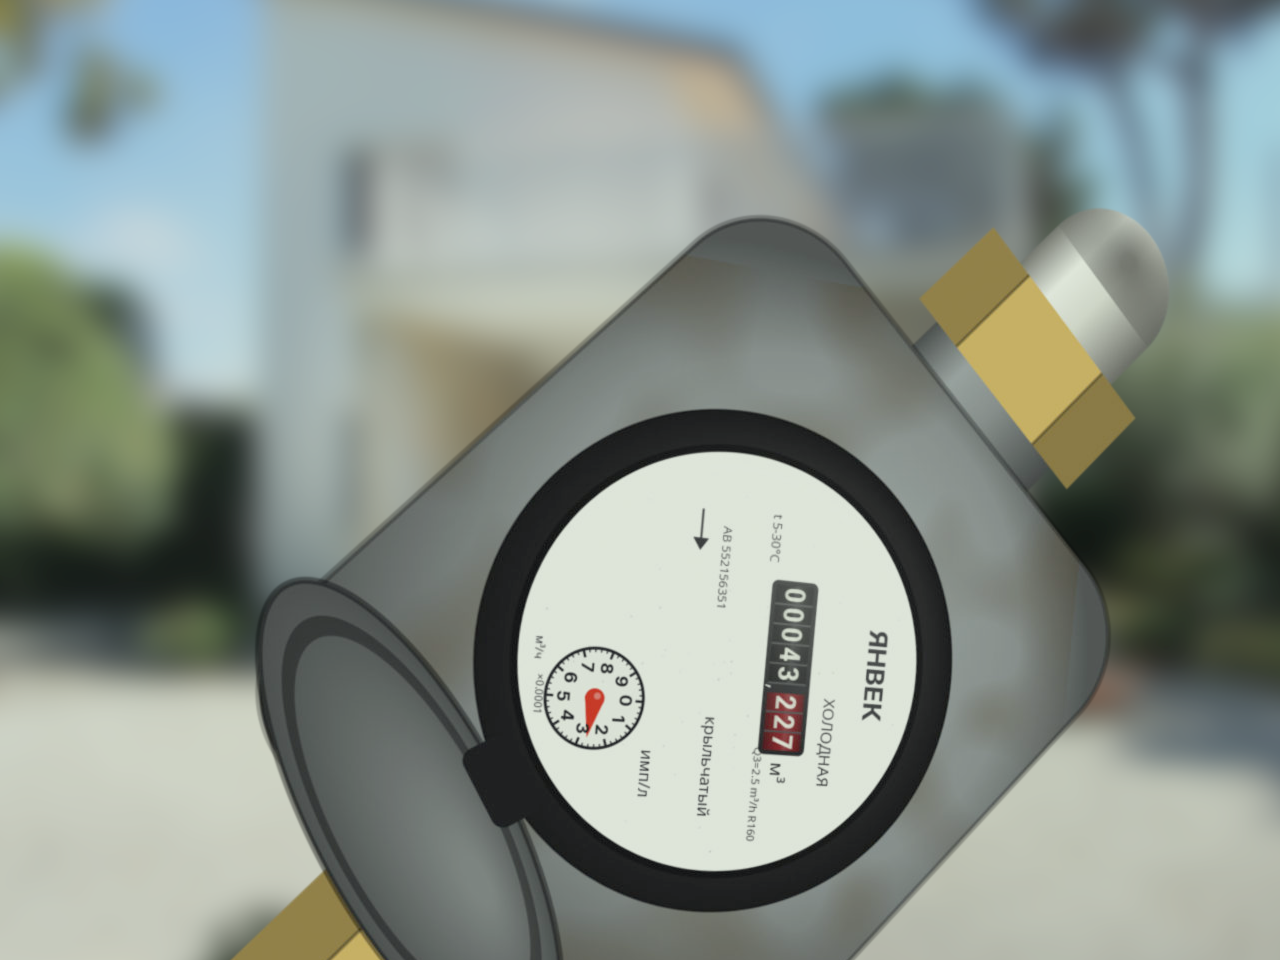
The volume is value=43.2272 unit=m³
